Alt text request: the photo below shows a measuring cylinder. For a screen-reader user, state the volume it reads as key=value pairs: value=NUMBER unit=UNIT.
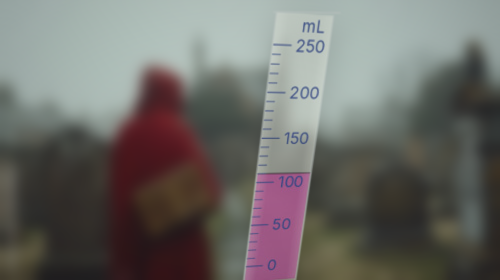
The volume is value=110 unit=mL
